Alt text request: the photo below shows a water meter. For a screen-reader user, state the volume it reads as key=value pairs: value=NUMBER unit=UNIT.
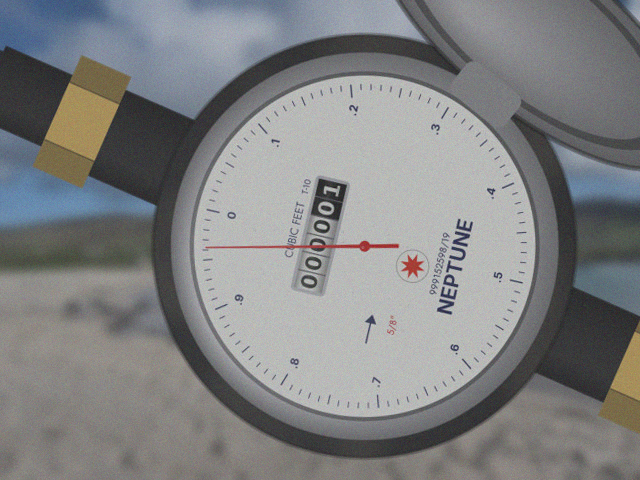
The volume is value=0.96 unit=ft³
